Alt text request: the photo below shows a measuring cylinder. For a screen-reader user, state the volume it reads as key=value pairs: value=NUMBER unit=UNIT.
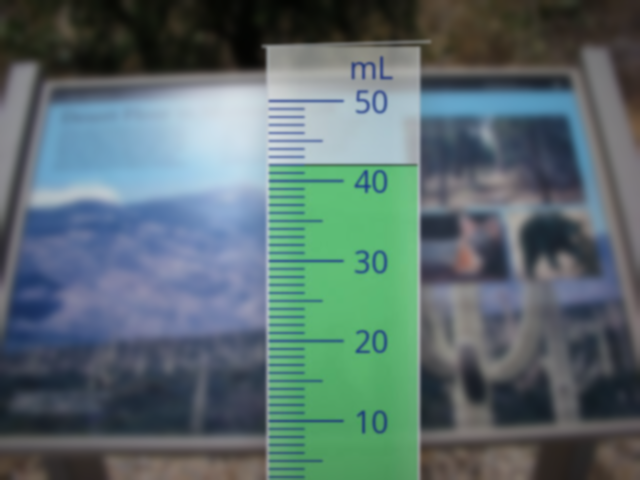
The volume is value=42 unit=mL
